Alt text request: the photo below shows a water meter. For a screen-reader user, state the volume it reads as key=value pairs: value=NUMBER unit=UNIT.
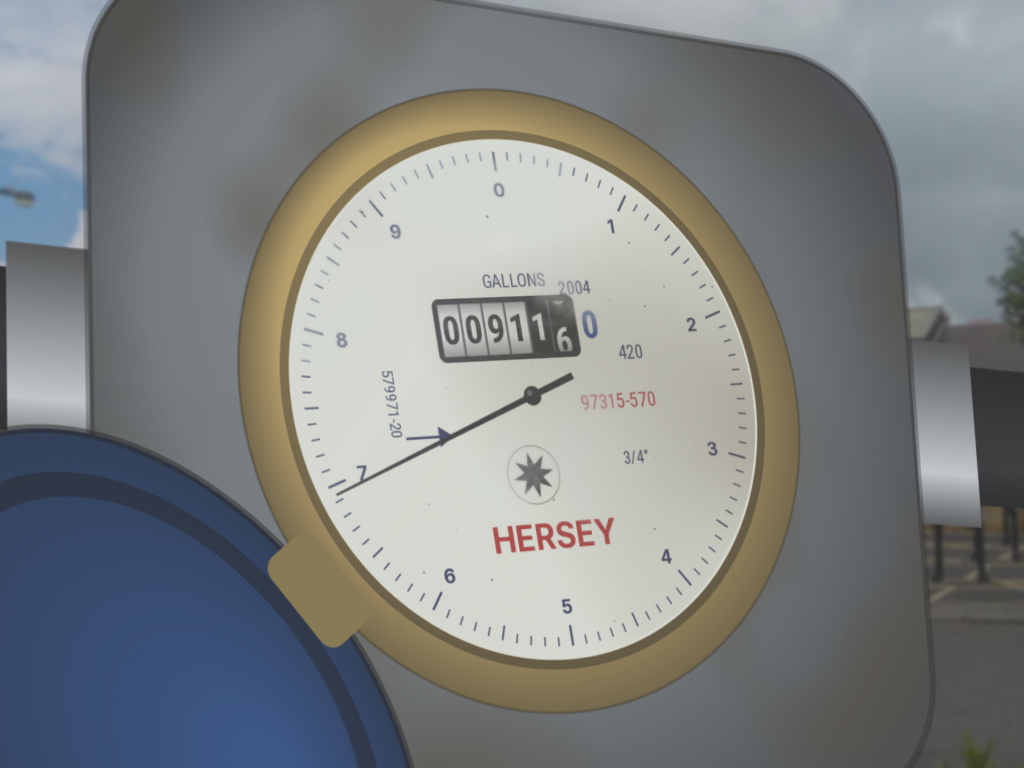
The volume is value=91156.9 unit=gal
